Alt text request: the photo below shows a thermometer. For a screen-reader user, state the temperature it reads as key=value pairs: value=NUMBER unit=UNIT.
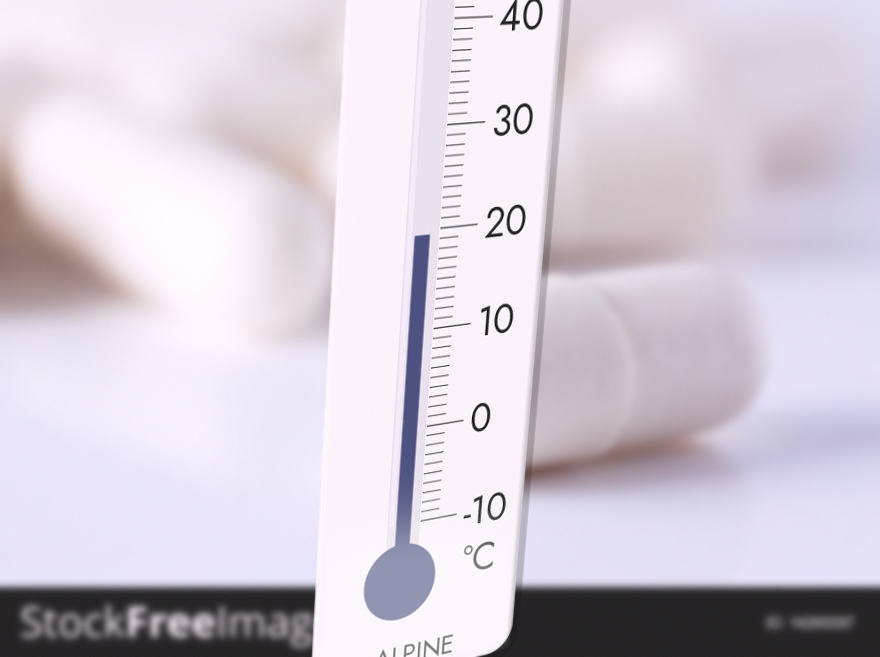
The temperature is value=19.5 unit=°C
